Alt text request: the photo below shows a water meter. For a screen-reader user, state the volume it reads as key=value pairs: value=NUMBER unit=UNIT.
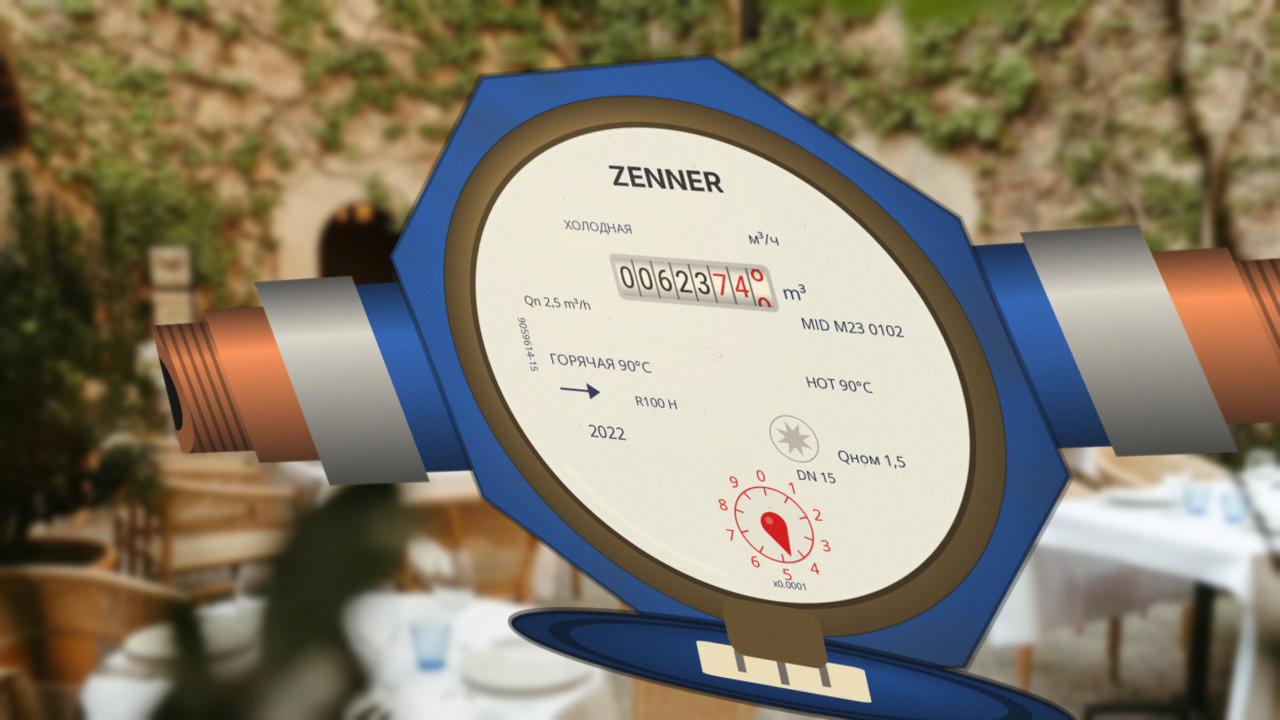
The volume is value=623.7484 unit=m³
